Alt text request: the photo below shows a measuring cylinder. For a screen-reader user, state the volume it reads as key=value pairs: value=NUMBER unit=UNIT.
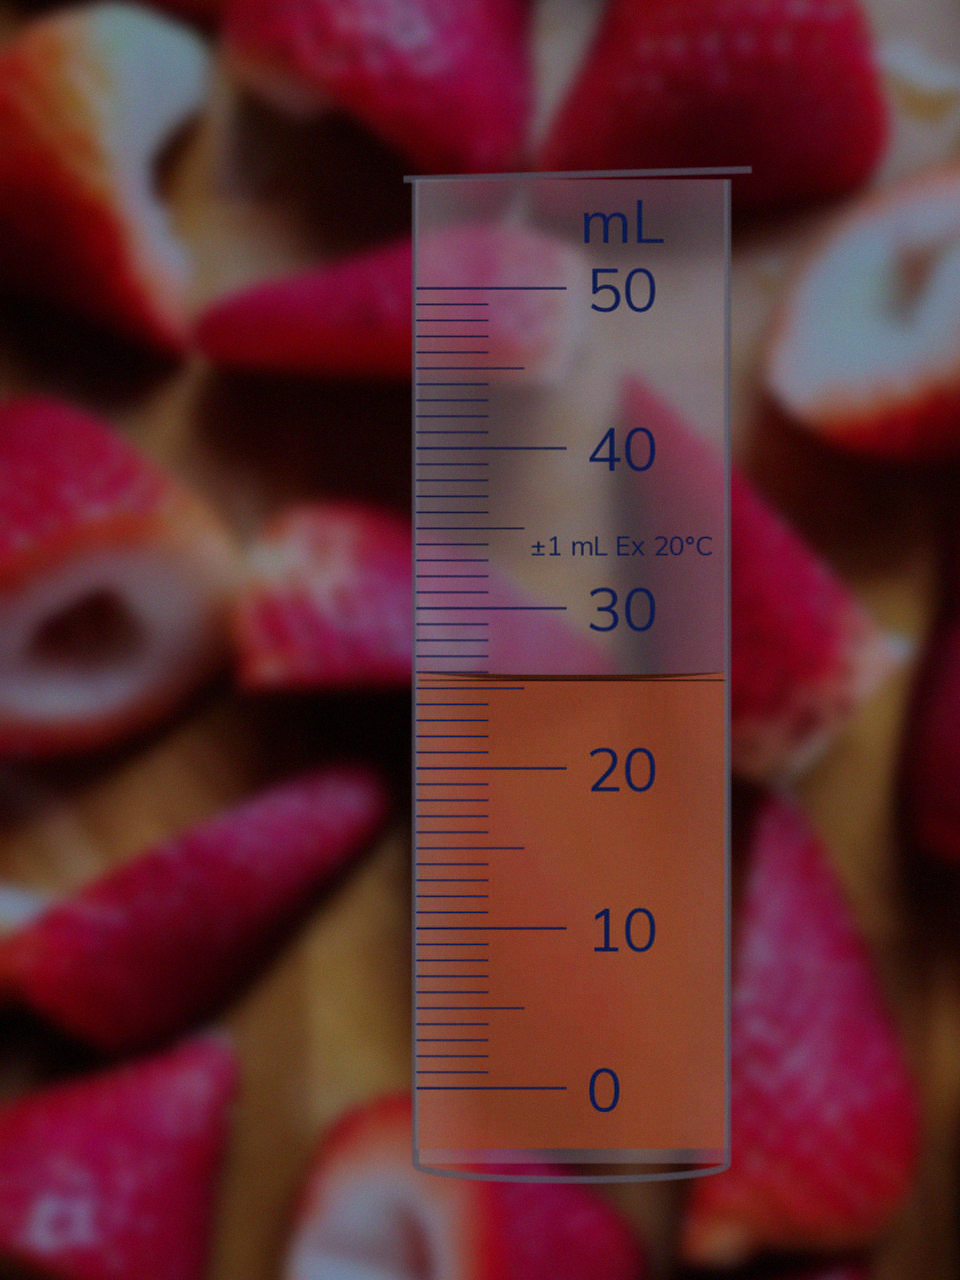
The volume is value=25.5 unit=mL
